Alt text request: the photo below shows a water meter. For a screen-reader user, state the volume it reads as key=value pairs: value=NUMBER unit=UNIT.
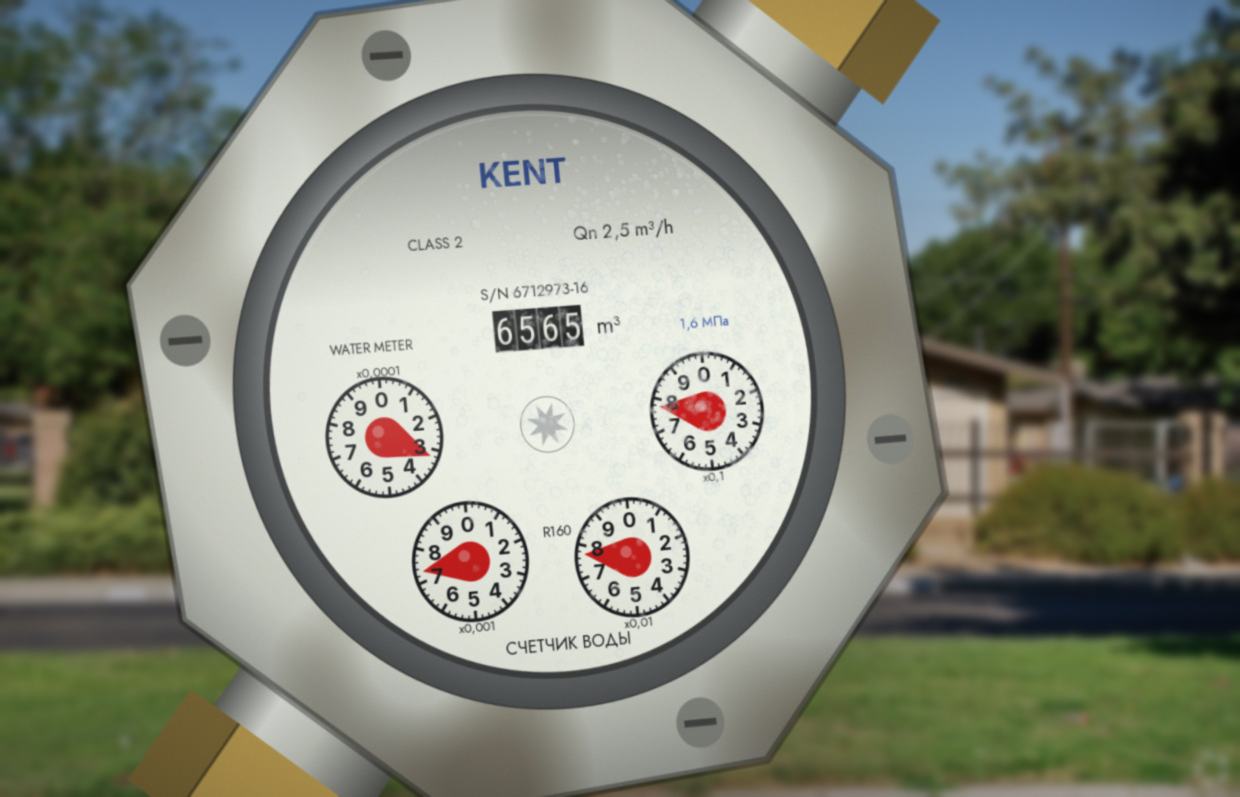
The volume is value=6565.7773 unit=m³
